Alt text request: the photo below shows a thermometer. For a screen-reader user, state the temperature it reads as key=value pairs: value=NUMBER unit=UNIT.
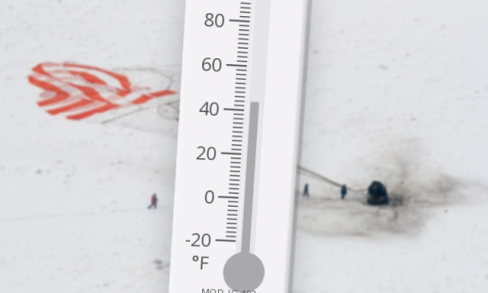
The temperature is value=44 unit=°F
